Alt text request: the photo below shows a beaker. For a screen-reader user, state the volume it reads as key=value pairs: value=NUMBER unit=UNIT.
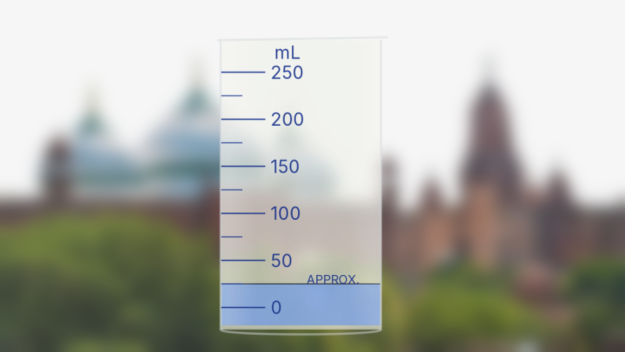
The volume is value=25 unit=mL
